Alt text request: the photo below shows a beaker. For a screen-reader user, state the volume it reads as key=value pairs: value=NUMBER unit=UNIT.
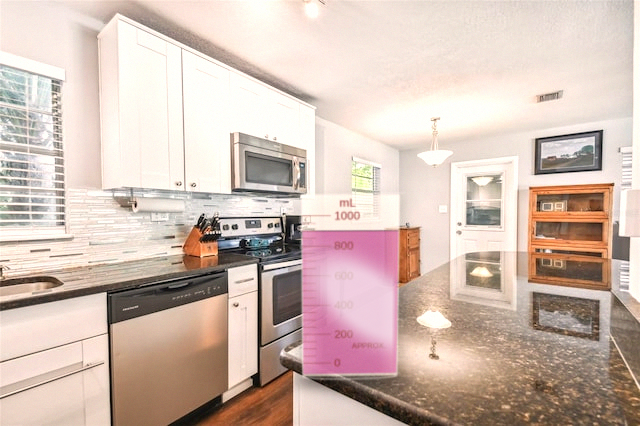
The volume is value=900 unit=mL
